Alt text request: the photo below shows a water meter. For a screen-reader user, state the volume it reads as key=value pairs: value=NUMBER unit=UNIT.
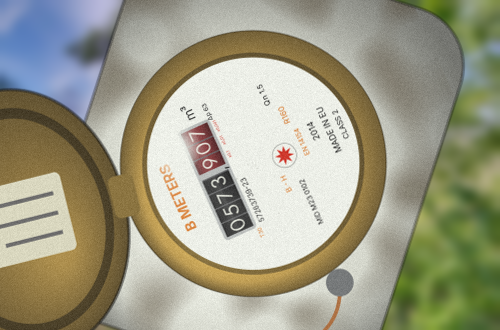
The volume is value=573.907 unit=m³
